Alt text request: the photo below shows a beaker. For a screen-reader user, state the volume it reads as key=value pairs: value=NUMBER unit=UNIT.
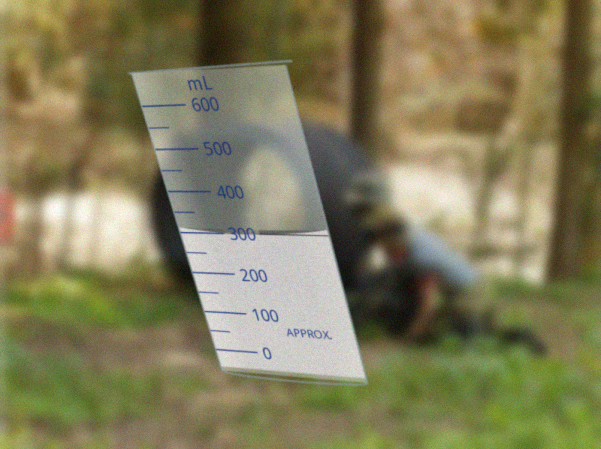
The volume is value=300 unit=mL
